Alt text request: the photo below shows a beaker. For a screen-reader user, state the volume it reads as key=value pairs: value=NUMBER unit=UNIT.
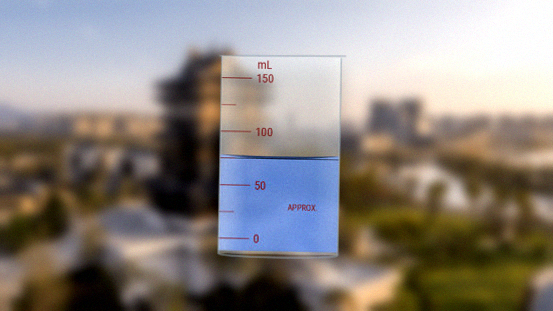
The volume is value=75 unit=mL
